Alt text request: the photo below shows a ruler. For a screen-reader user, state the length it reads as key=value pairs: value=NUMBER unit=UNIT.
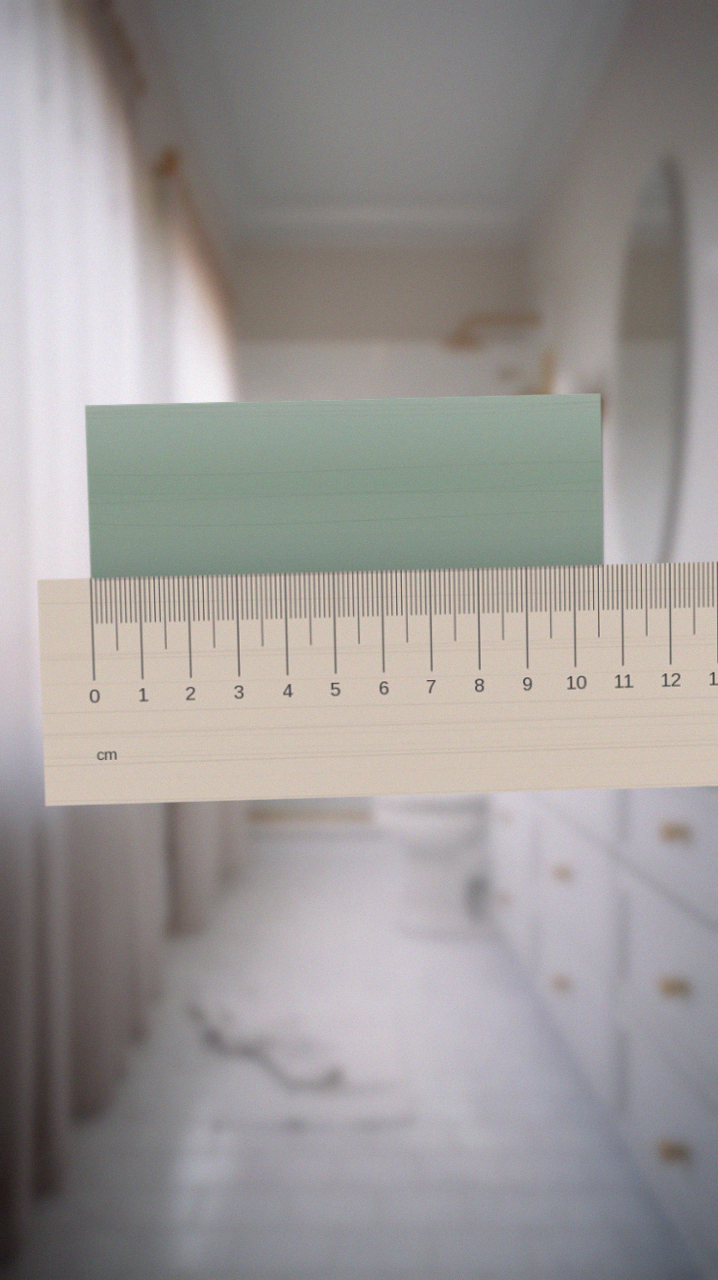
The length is value=10.6 unit=cm
